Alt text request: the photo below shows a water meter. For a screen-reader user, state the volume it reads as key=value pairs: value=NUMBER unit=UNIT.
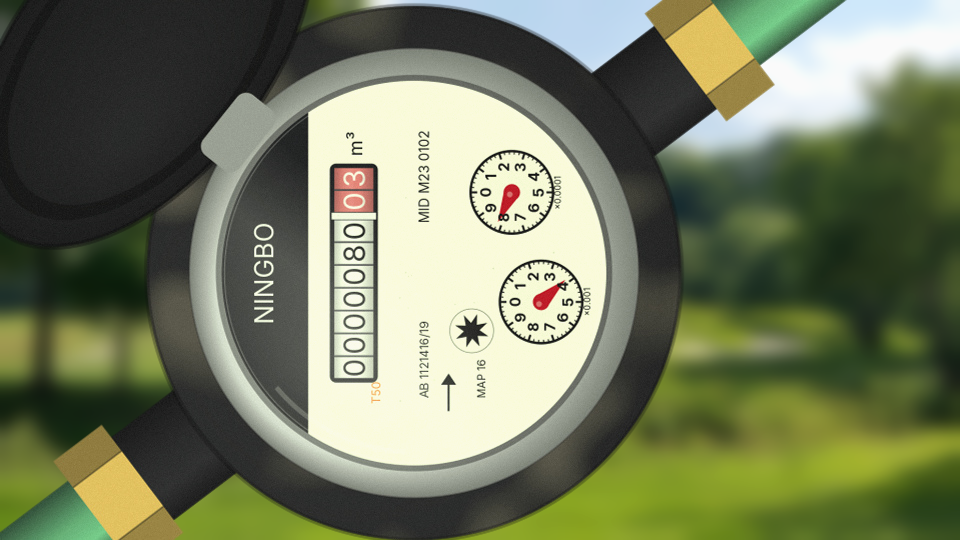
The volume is value=80.0338 unit=m³
